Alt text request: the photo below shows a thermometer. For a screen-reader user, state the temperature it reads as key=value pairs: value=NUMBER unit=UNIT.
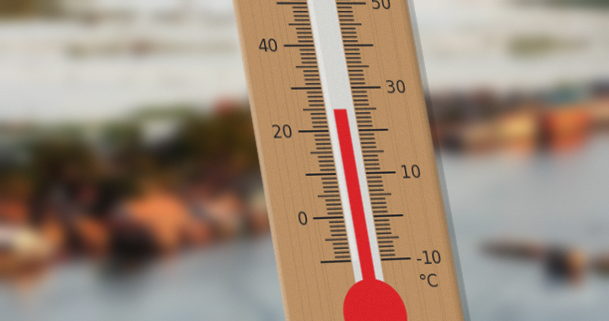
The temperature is value=25 unit=°C
